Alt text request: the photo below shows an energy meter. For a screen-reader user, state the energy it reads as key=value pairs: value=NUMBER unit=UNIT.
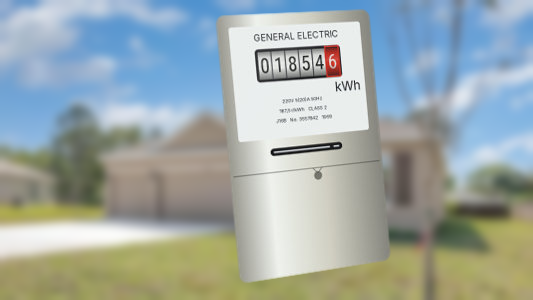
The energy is value=1854.6 unit=kWh
